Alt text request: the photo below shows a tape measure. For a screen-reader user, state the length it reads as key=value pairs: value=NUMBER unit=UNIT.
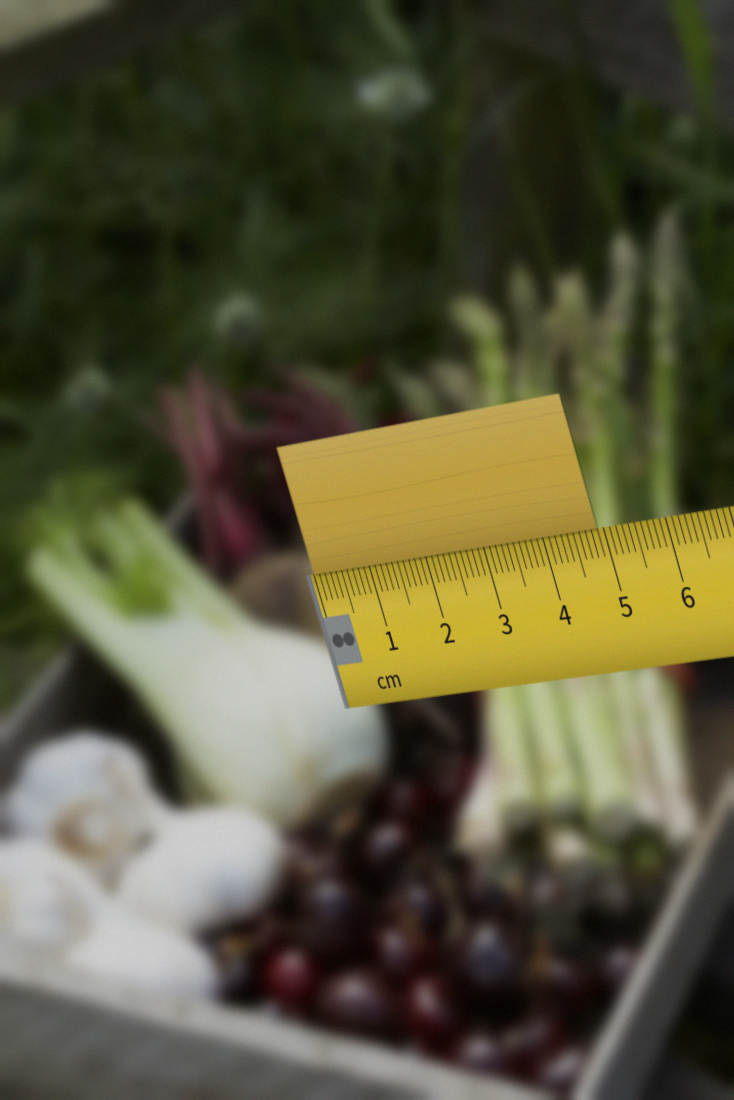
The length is value=4.9 unit=cm
